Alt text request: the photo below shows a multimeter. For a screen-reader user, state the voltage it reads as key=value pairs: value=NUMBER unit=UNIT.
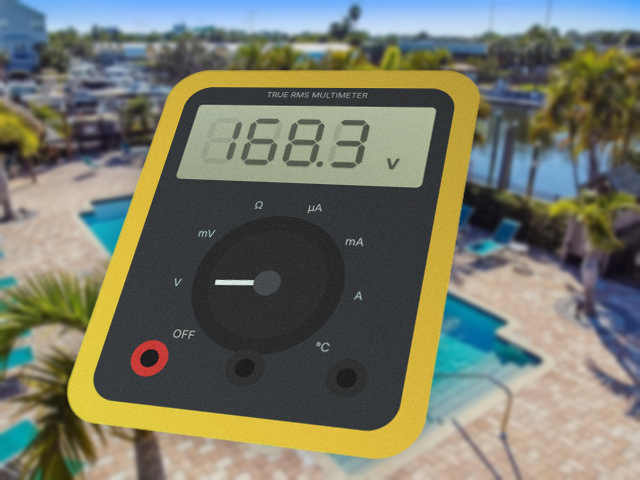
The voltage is value=168.3 unit=V
